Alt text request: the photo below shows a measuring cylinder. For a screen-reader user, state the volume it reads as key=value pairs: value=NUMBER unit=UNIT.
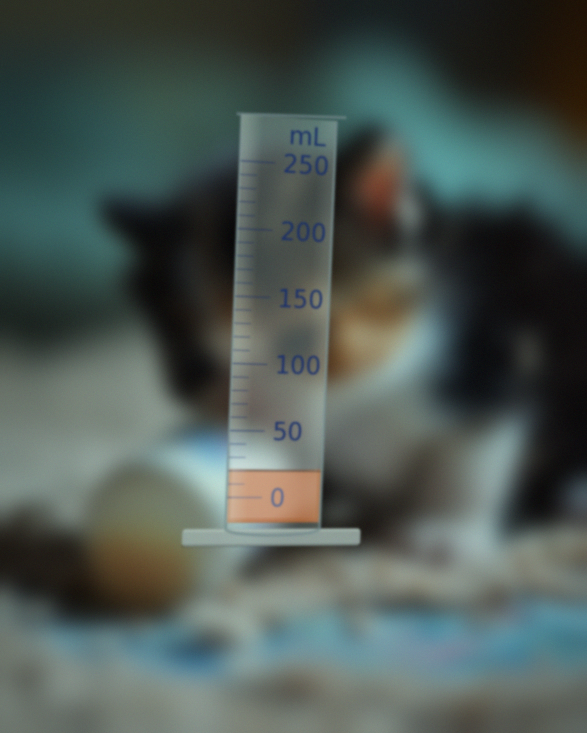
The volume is value=20 unit=mL
